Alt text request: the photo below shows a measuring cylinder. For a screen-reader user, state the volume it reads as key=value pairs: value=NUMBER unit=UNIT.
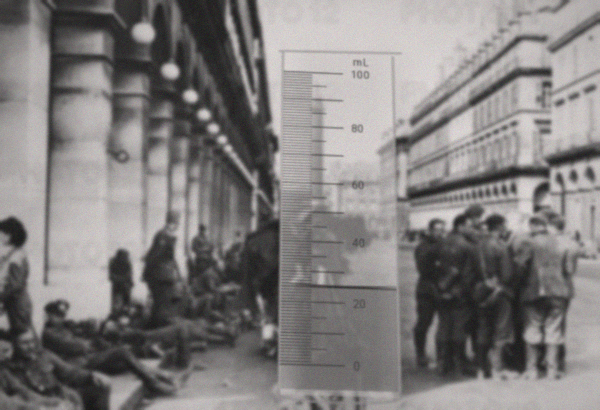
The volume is value=25 unit=mL
